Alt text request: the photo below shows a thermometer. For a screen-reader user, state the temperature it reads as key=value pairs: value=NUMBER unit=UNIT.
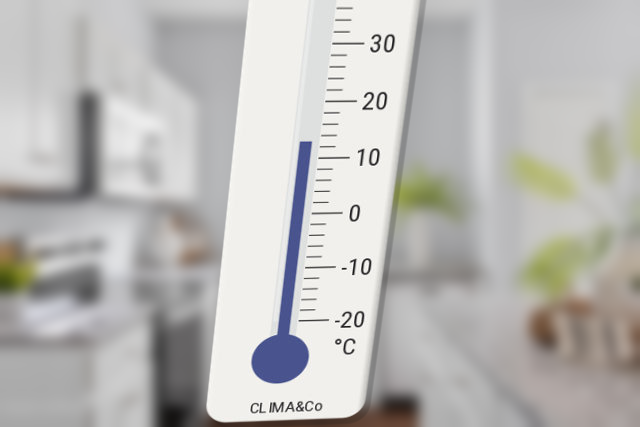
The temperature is value=13 unit=°C
